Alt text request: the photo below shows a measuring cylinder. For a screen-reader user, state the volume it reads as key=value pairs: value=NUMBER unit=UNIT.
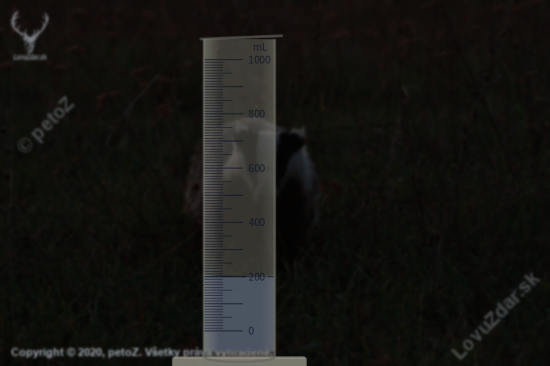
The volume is value=200 unit=mL
